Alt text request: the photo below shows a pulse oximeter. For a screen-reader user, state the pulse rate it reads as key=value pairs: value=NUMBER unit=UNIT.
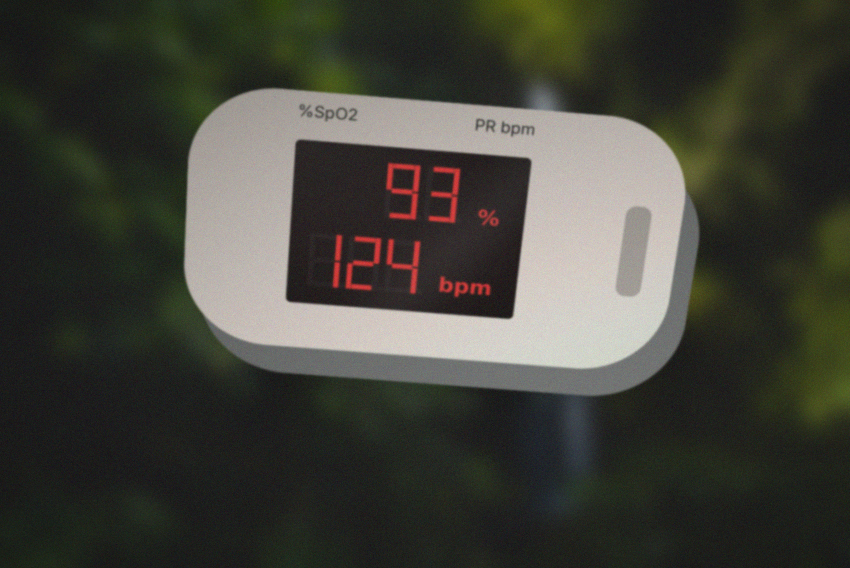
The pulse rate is value=124 unit=bpm
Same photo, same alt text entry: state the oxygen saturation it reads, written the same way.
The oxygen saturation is value=93 unit=%
